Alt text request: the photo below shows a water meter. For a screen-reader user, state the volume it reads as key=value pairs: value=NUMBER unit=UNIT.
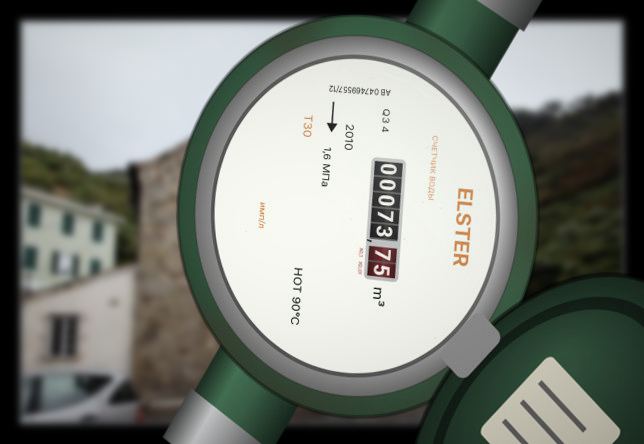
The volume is value=73.75 unit=m³
